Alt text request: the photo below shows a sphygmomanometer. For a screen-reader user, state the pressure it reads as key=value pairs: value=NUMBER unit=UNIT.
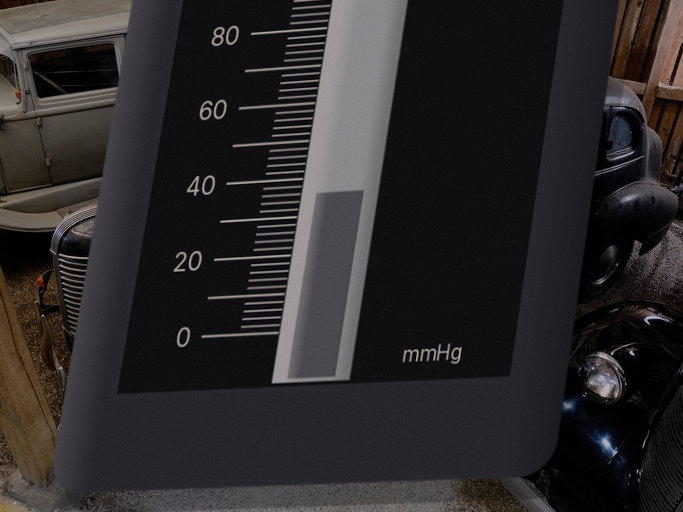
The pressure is value=36 unit=mmHg
